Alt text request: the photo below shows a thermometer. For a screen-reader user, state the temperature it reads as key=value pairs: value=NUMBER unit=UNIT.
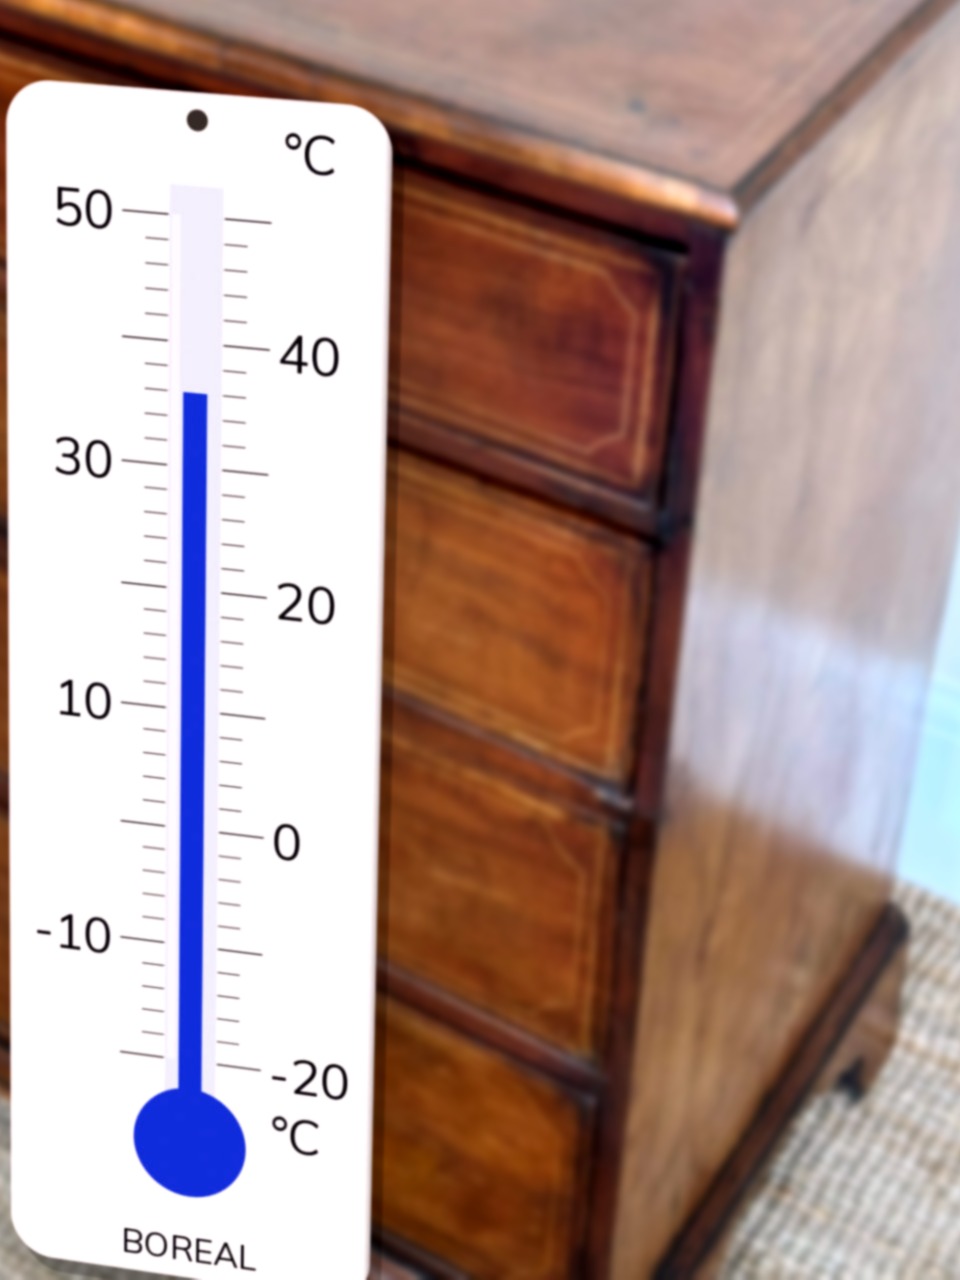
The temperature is value=36 unit=°C
